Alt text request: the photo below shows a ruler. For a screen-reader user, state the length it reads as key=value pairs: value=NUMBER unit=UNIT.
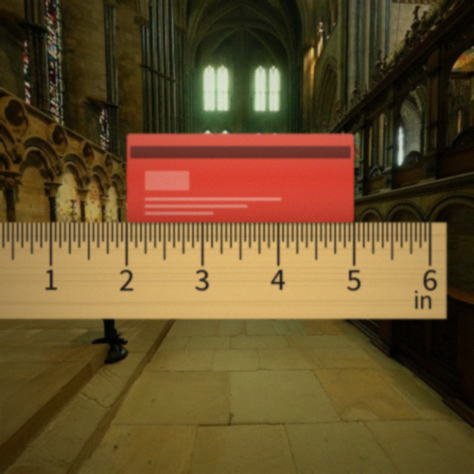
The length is value=3 unit=in
